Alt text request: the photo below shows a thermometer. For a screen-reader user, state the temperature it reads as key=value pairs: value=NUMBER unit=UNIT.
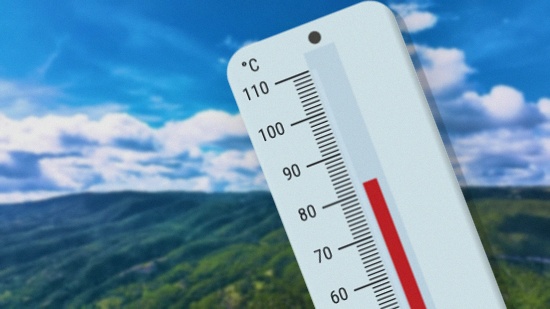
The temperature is value=82 unit=°C
